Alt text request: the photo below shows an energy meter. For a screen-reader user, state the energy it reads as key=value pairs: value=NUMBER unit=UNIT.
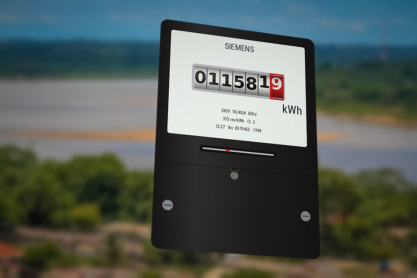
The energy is value=11581.9 unit=kWh
